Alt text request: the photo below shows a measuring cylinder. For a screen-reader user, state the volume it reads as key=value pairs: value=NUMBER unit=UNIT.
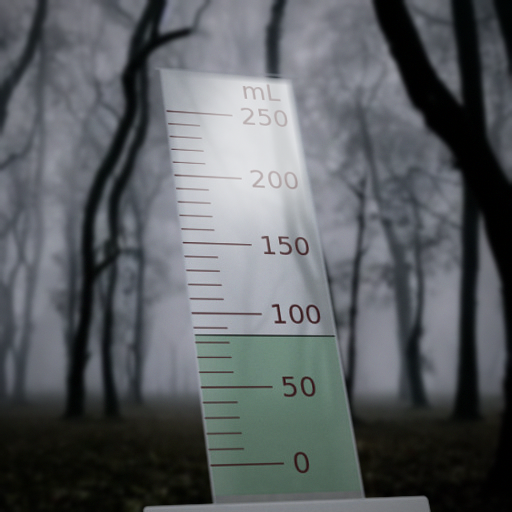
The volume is value=85 unit=mL
